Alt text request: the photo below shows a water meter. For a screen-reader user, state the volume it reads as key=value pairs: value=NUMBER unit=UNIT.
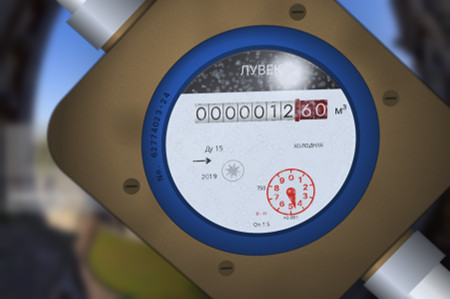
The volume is value=12.604 unit=m³
